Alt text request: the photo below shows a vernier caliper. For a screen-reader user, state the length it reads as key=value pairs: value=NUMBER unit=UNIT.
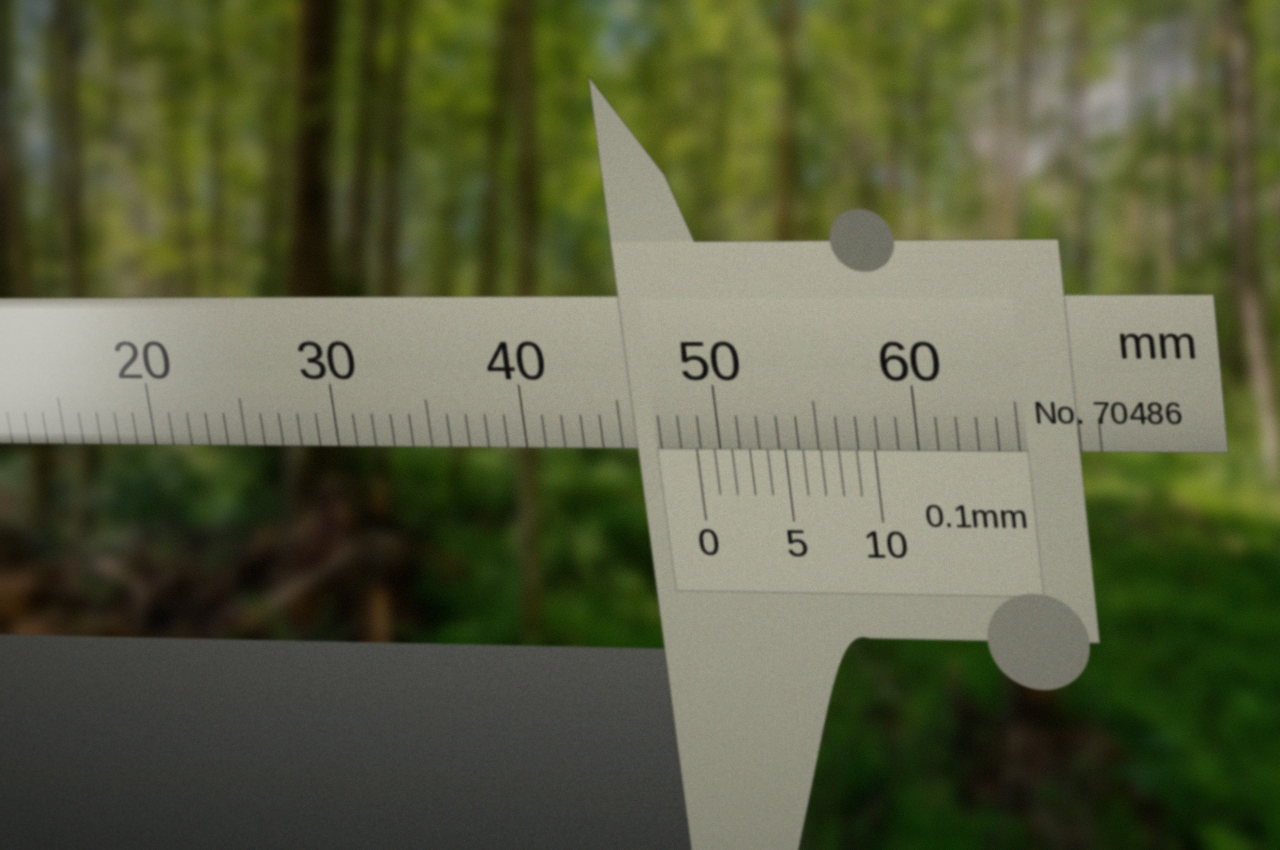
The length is value=48.8 unit=mm
